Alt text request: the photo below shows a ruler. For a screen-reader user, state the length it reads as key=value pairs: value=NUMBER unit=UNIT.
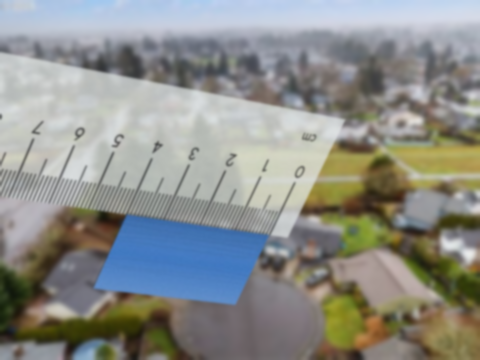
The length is value=4 unit=cm
